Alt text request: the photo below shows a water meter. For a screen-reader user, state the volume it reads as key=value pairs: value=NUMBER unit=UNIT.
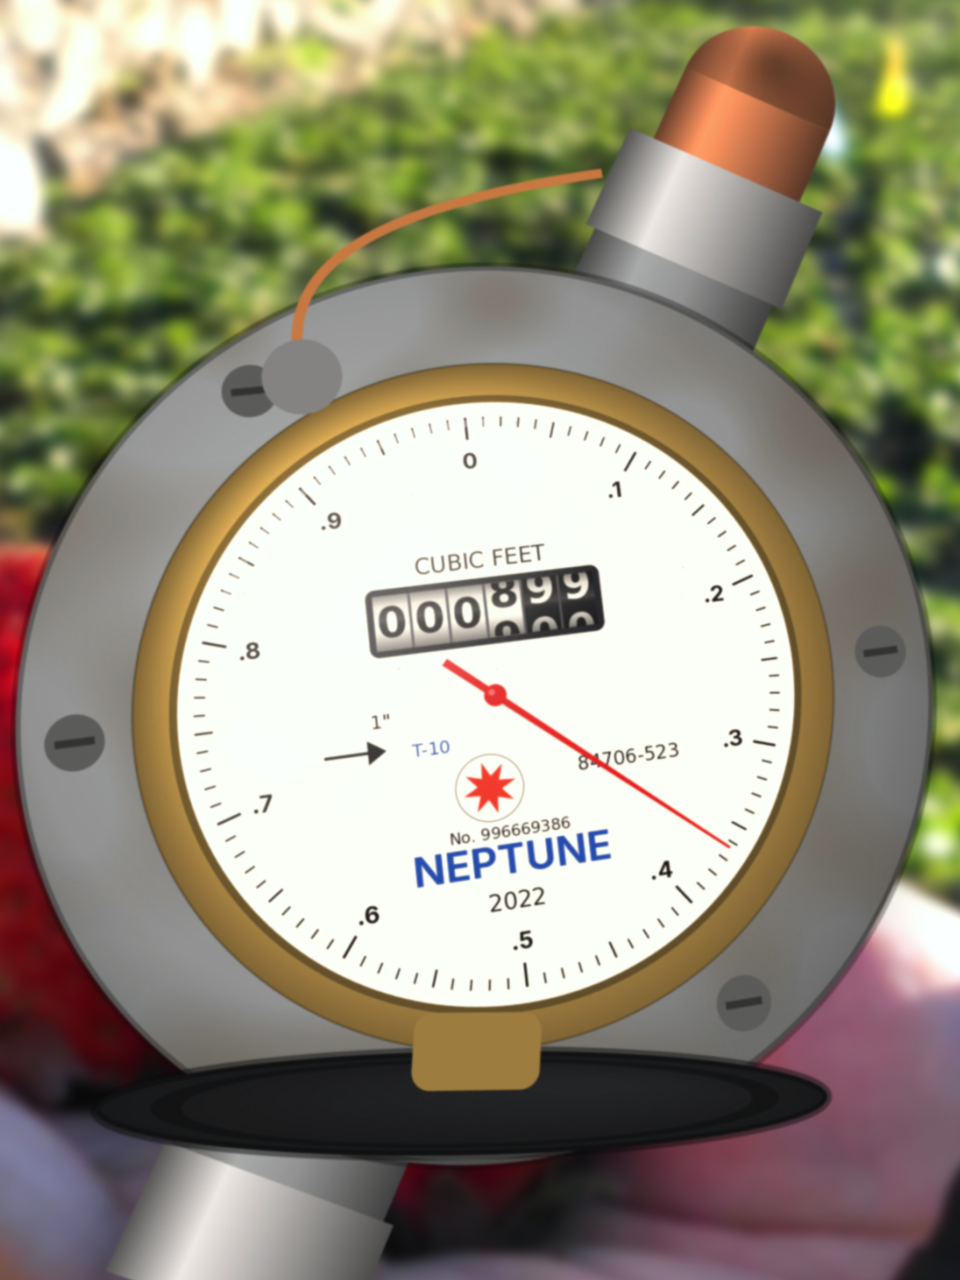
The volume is value=899.36 unit=ft³
